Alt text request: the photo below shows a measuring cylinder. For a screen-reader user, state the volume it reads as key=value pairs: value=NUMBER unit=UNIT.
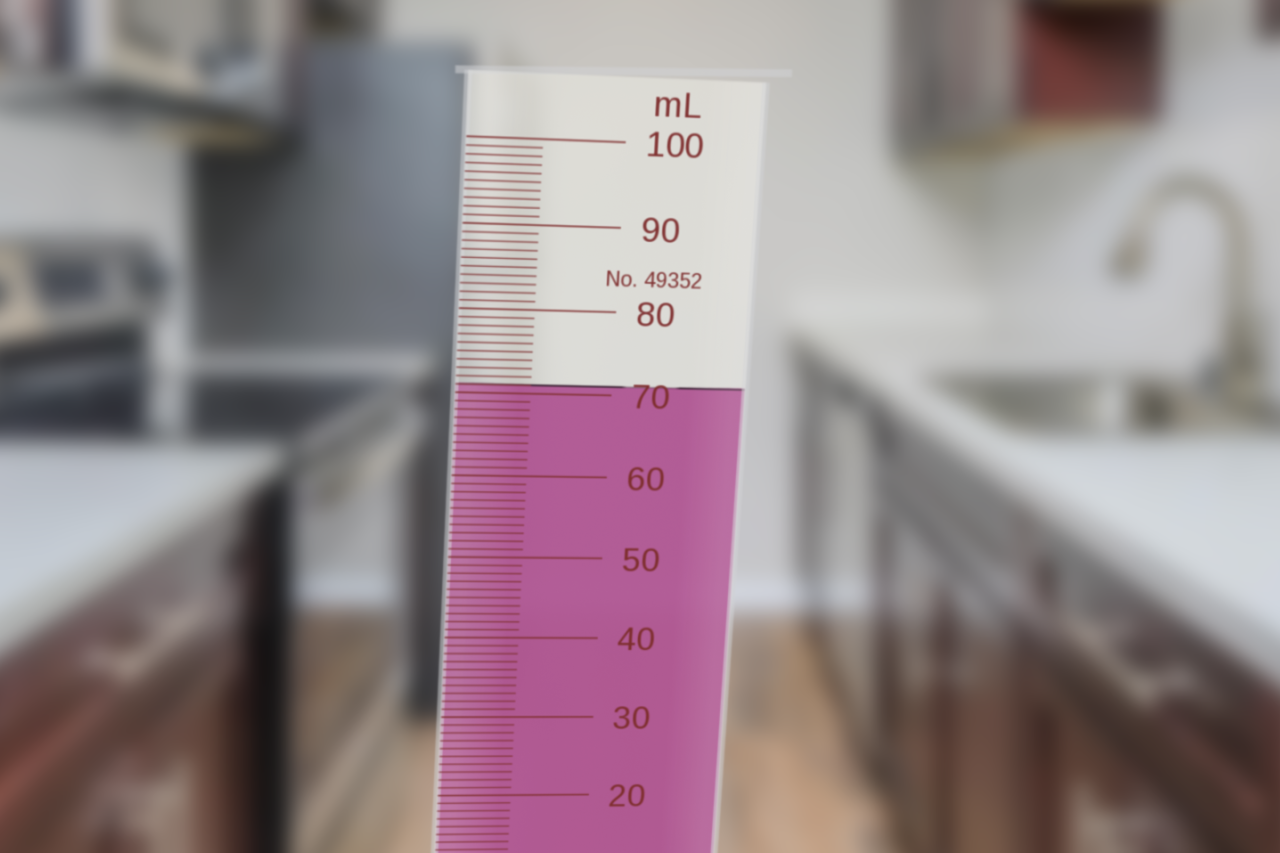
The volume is value=71 unit=mL
